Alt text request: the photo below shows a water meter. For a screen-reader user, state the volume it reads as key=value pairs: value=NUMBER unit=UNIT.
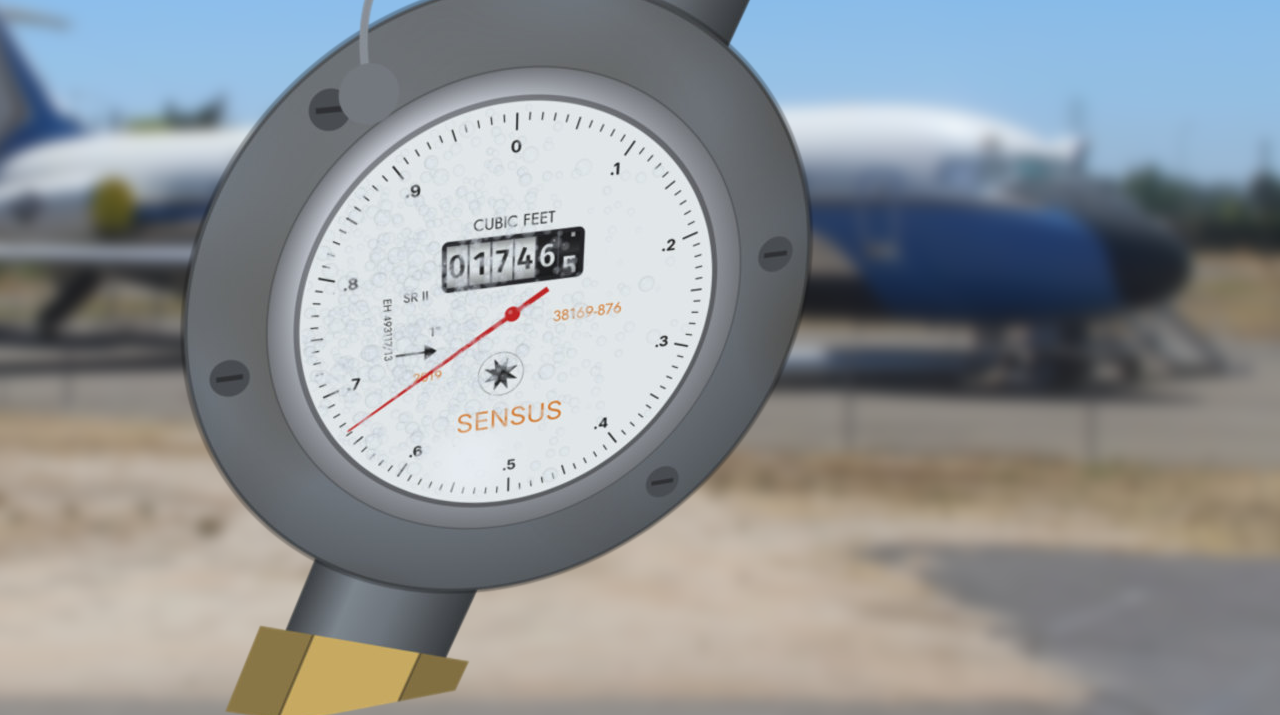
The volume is value=17464.66 unit=ft³
